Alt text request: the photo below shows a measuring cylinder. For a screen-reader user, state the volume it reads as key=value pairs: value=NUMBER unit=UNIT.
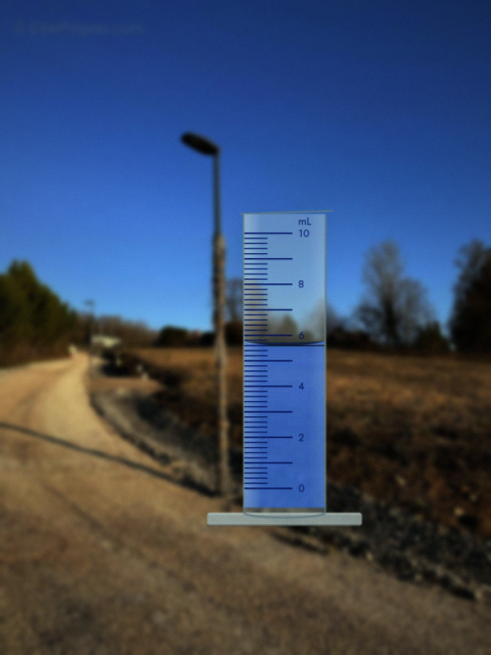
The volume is value=5.6 unit=mL
